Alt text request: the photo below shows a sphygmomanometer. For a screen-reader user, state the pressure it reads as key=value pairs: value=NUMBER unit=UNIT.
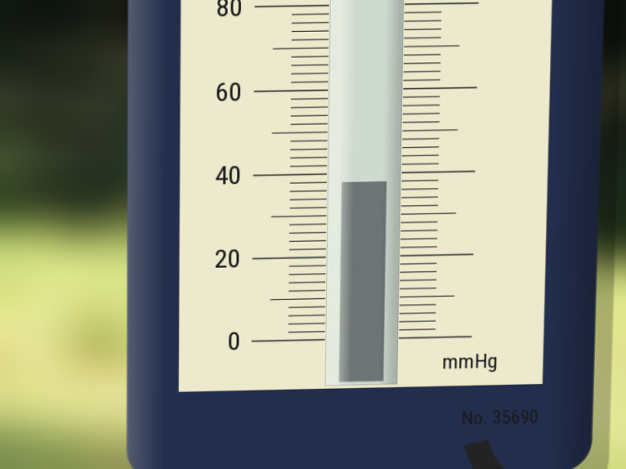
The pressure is value=38 unit=mmHg
